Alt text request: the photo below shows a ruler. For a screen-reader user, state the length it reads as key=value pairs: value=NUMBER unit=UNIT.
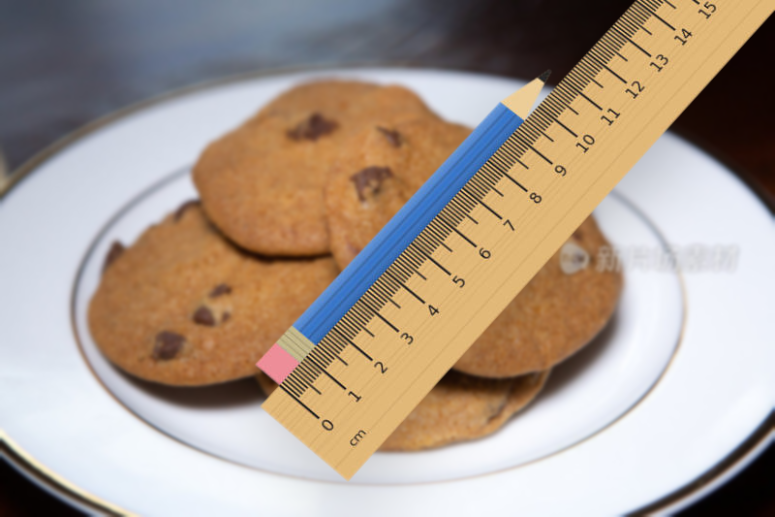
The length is value=11 unit=cm
